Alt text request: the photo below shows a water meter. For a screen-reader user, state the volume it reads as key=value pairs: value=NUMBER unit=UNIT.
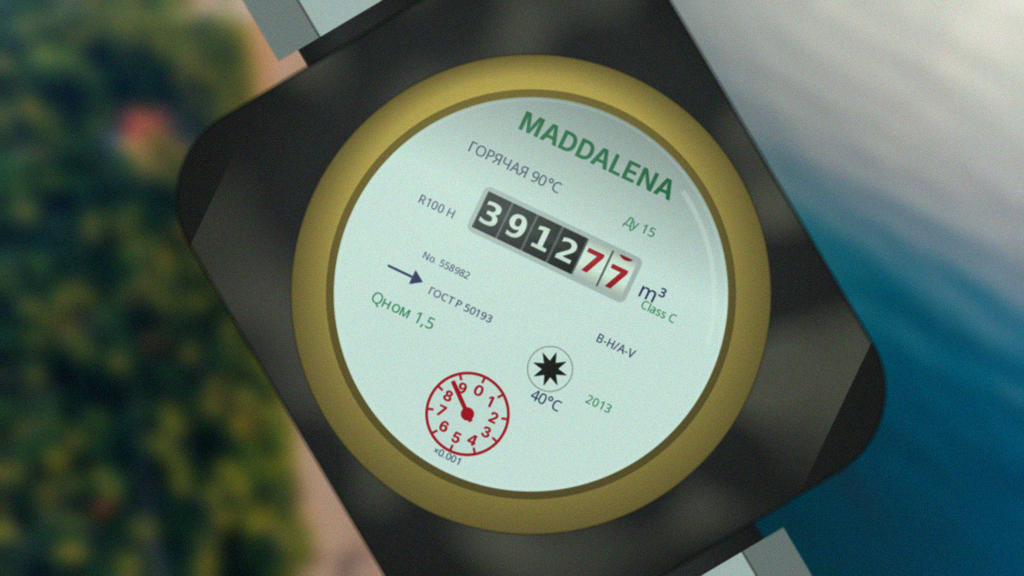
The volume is value=3912.768 unit=m³
